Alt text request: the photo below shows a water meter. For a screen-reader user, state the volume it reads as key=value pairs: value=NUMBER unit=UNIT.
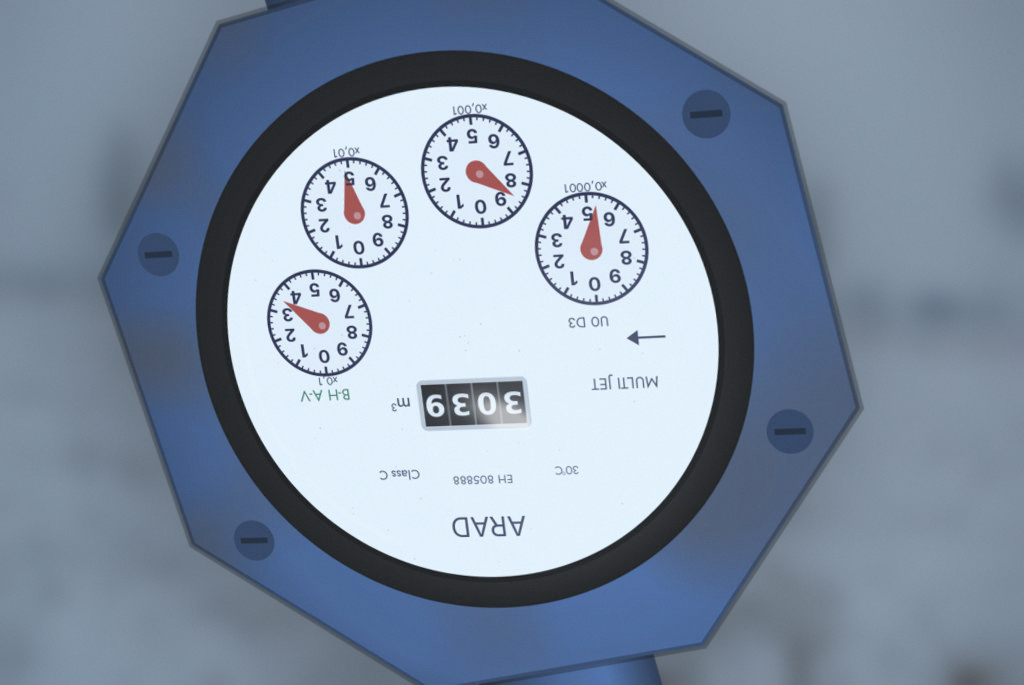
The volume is value=3039.3485 unit=m³
